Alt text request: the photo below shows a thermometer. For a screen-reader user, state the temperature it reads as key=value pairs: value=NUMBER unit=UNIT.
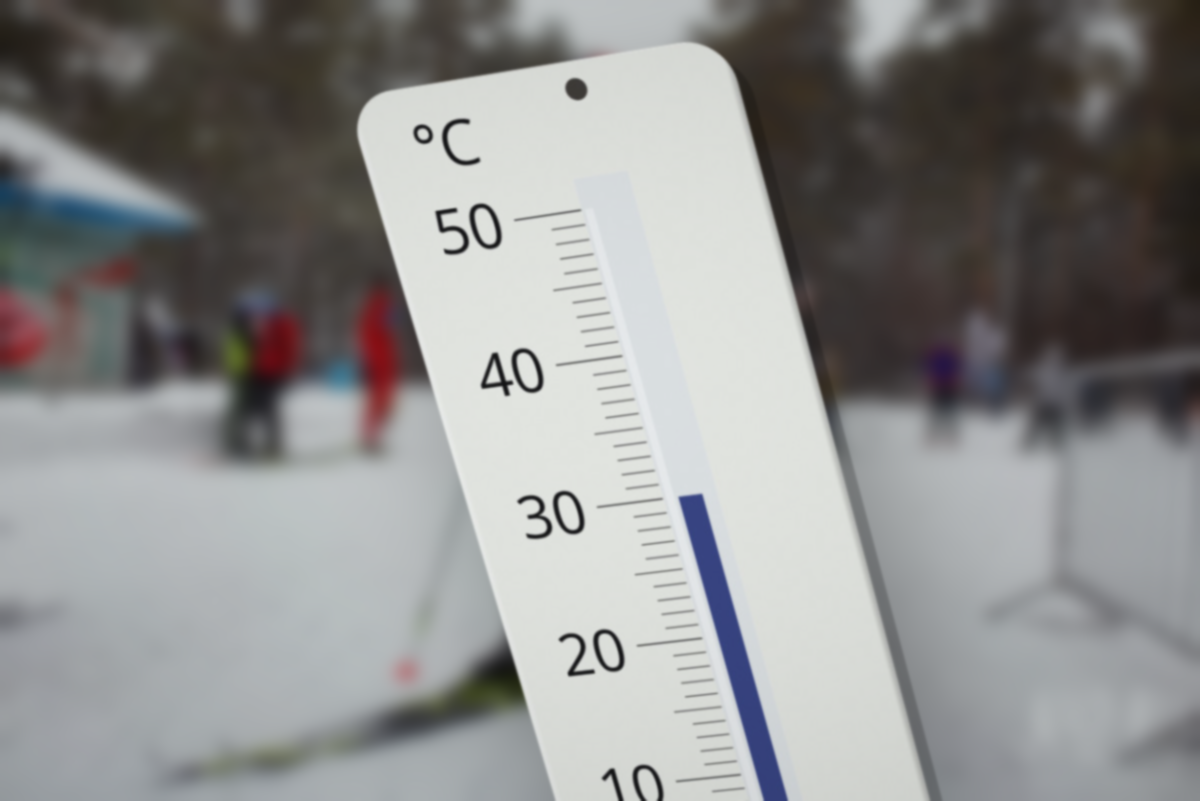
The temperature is value=30 unit=°C
